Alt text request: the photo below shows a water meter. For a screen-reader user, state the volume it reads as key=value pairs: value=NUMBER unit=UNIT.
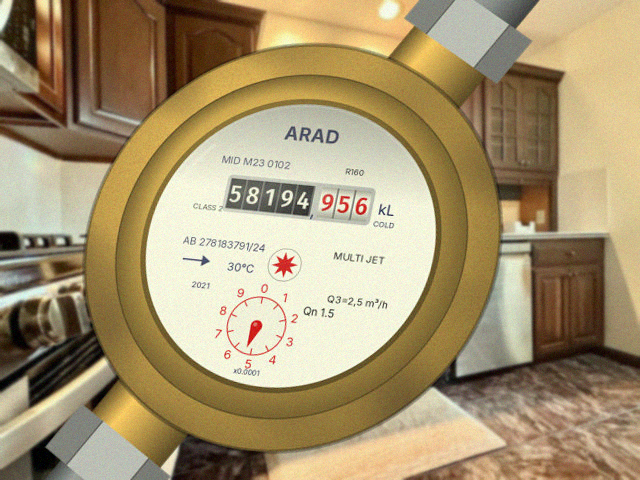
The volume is value=58194.9565 unit=kL
